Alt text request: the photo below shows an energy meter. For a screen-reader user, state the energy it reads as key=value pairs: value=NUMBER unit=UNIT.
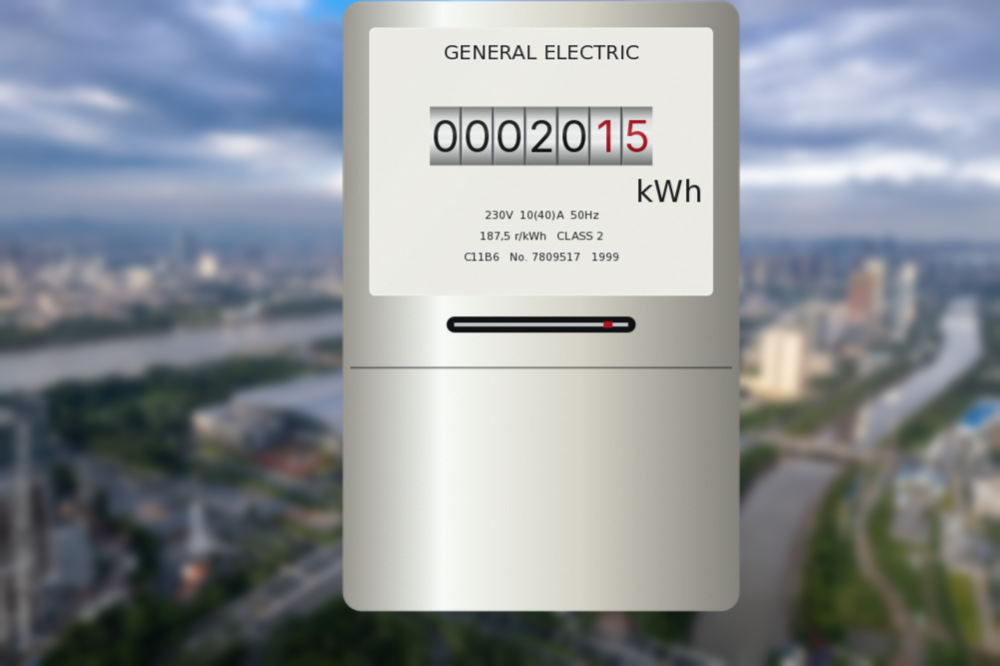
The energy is value=20.15 unit=kWh
